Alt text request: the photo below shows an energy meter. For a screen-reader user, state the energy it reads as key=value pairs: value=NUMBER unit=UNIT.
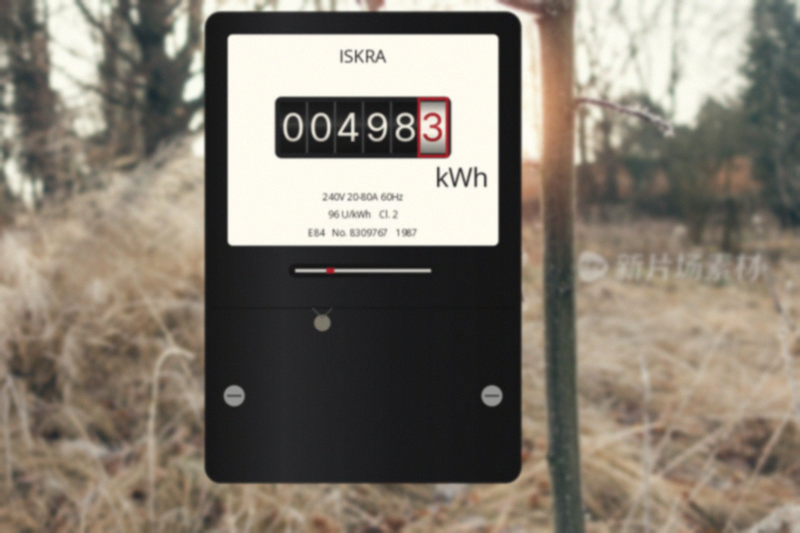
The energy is value=498.3 unit=kWh
